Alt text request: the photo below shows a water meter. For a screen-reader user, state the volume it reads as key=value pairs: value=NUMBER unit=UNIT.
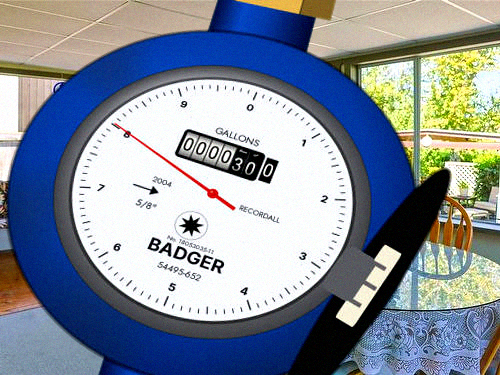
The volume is value=298.0 unit=gal
